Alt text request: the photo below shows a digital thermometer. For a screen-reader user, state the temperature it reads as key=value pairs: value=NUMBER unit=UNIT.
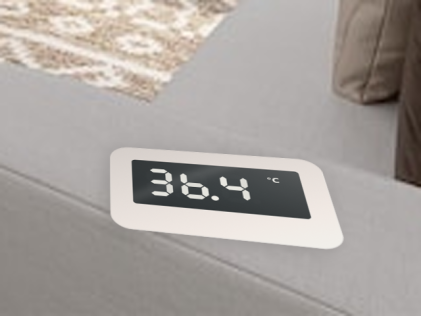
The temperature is value=36.4 unit=°C
